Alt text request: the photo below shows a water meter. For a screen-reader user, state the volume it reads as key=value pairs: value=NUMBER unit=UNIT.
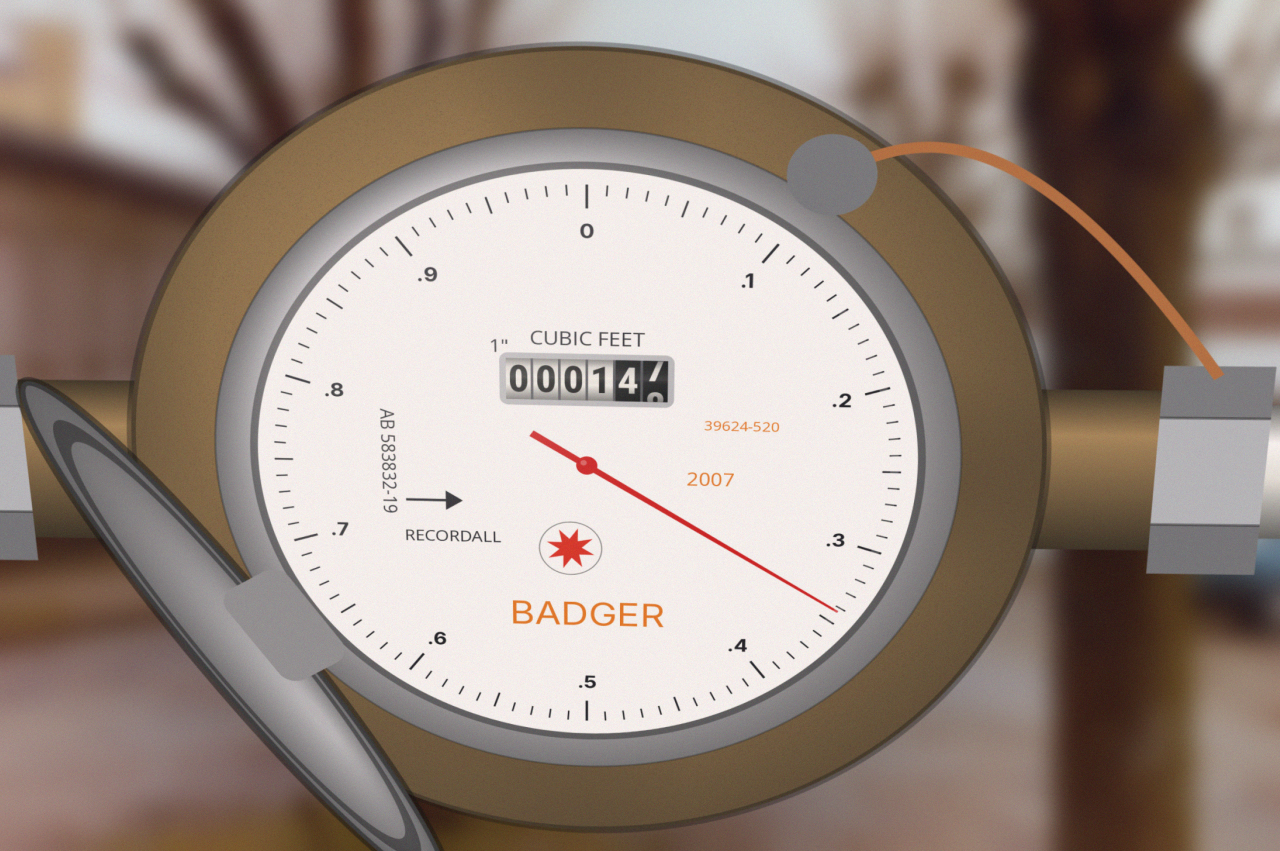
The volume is value=147.34 unit=ft³
